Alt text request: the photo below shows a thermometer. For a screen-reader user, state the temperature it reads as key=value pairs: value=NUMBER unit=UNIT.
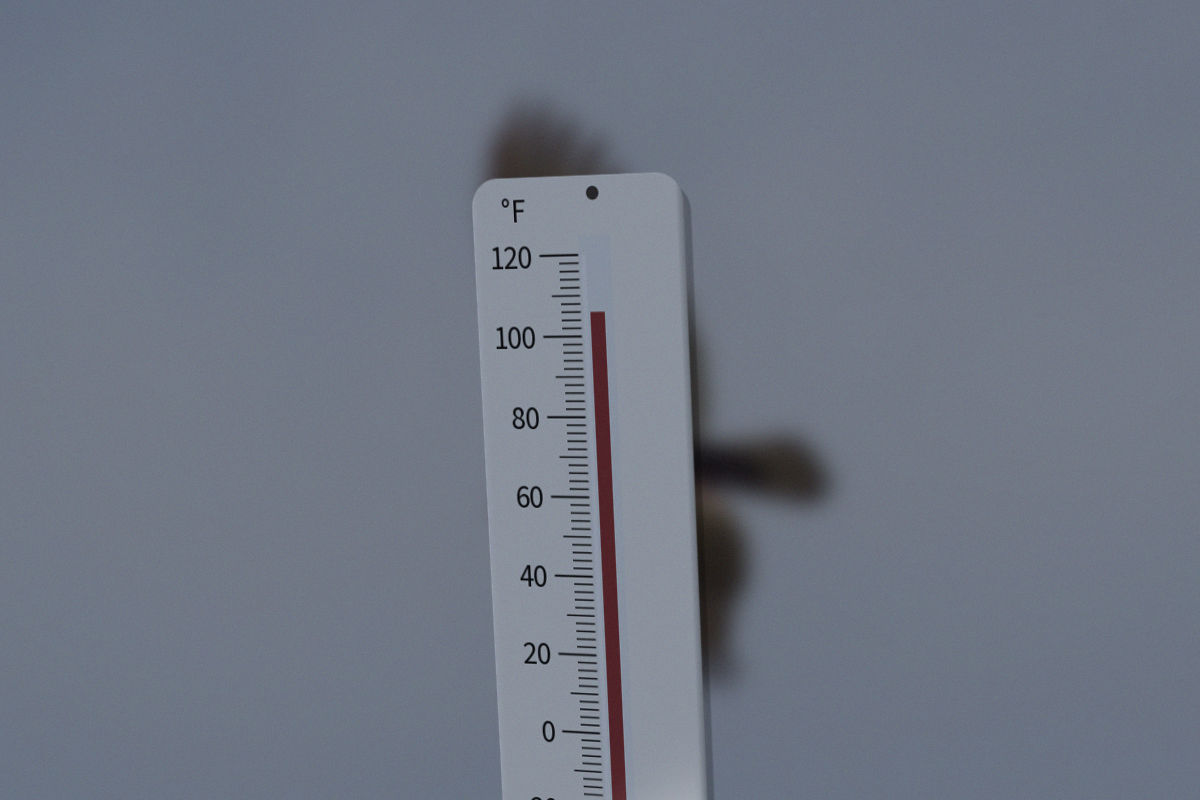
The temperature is value=106 unit=°F
